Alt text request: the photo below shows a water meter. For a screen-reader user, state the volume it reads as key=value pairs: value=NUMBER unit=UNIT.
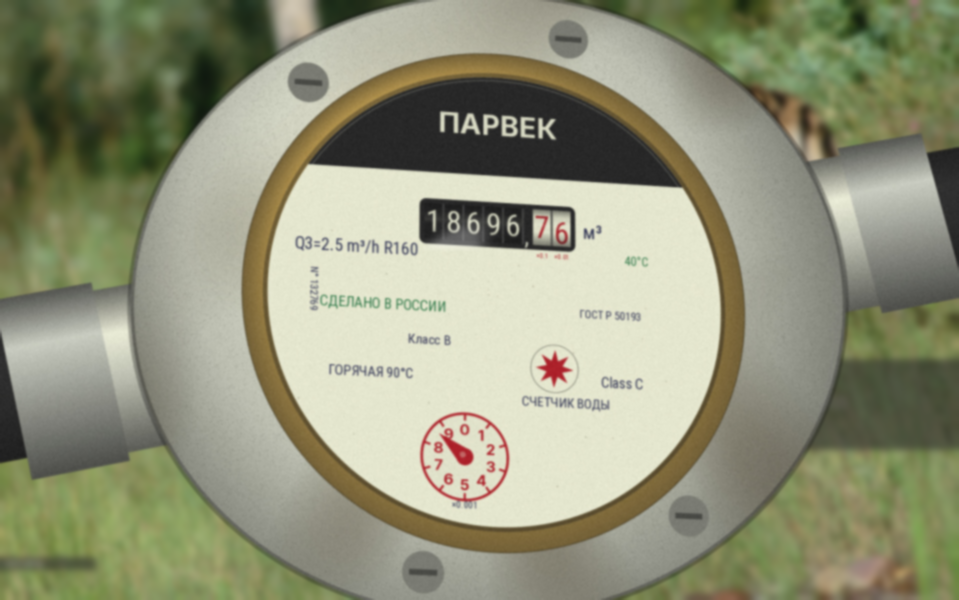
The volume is value=18696.758 unit=m³
